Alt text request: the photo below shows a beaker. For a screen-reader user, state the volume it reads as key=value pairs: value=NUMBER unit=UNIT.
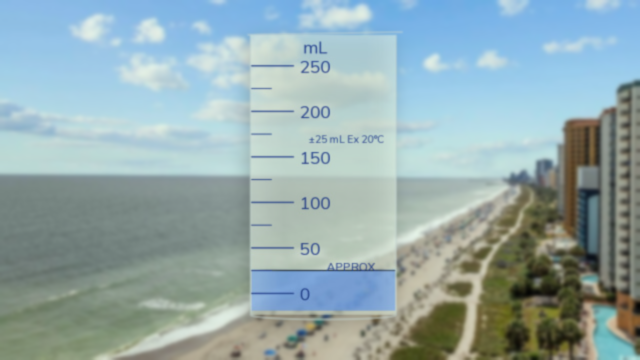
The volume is value=25 unit=mL
